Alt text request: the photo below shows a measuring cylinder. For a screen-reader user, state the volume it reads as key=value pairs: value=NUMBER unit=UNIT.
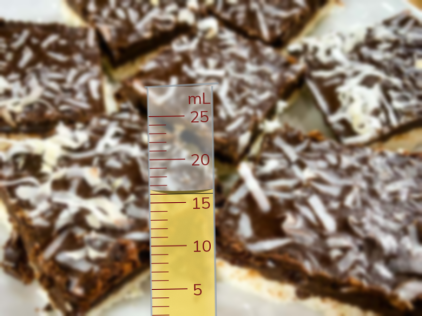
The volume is value=16 unit=mL
